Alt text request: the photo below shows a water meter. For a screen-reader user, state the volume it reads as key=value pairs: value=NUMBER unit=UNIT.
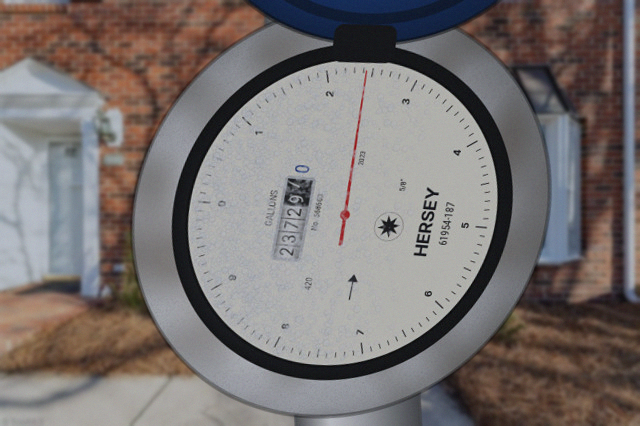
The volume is value=2372972.4 unit=gal
